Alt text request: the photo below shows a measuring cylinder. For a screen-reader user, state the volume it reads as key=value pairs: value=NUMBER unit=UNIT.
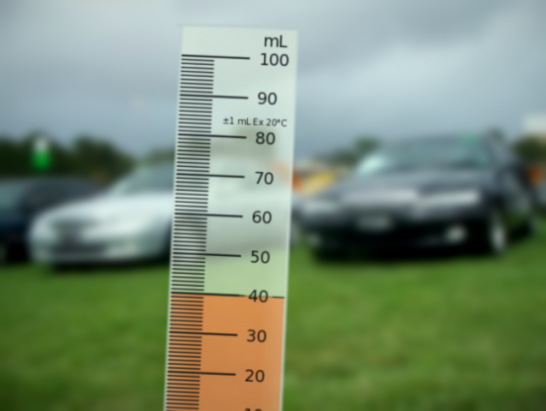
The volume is value=40 unit=mL
